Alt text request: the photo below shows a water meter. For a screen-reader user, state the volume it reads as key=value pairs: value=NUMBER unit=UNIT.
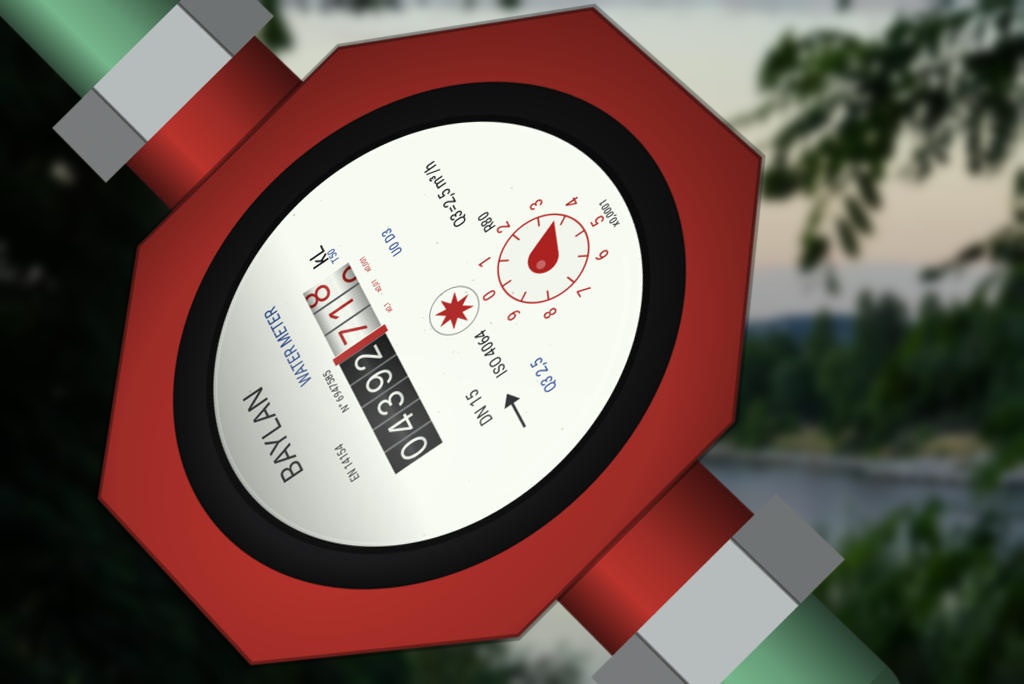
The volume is value=4392.7183 unit=kL
